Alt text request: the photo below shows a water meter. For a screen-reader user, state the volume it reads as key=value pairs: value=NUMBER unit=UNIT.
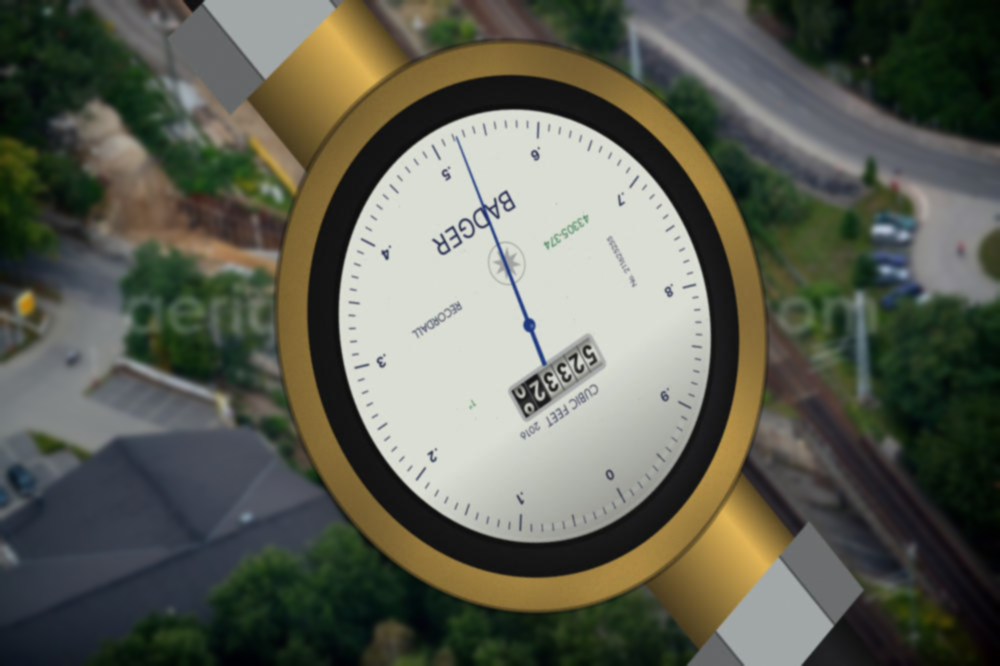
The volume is value=523328.52 unit=ft³
